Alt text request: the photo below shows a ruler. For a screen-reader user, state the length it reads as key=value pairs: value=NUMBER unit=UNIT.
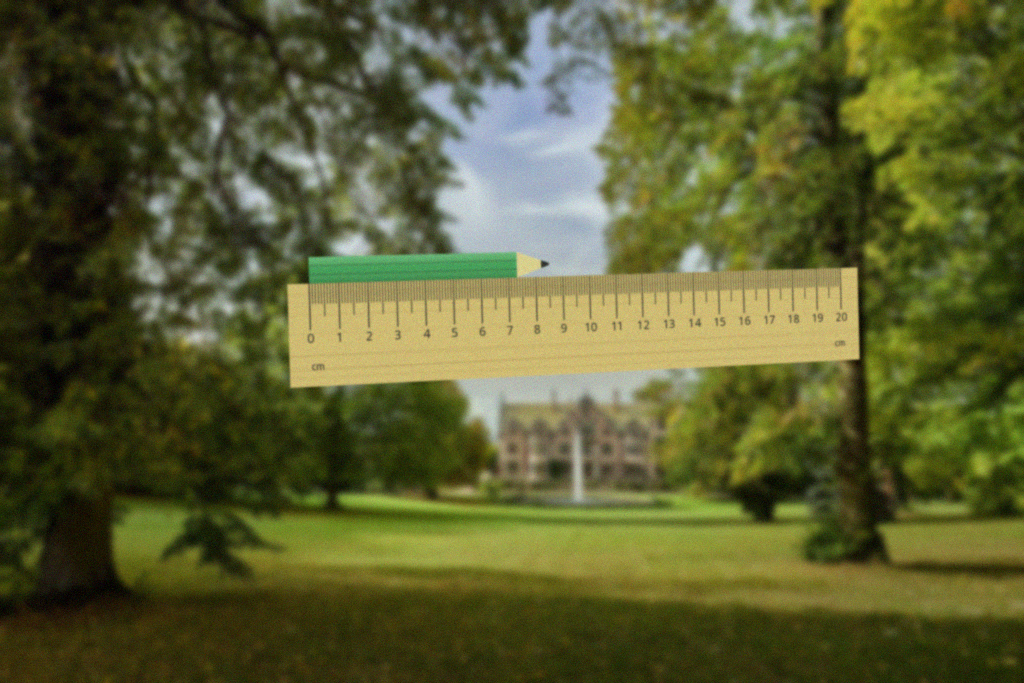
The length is value=8.5 unit=cm
